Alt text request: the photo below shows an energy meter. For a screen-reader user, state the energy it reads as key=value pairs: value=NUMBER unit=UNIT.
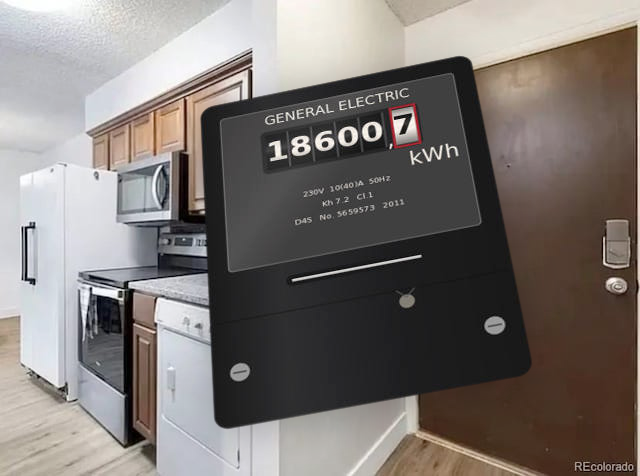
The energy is value=18600.7 unit=kWh
